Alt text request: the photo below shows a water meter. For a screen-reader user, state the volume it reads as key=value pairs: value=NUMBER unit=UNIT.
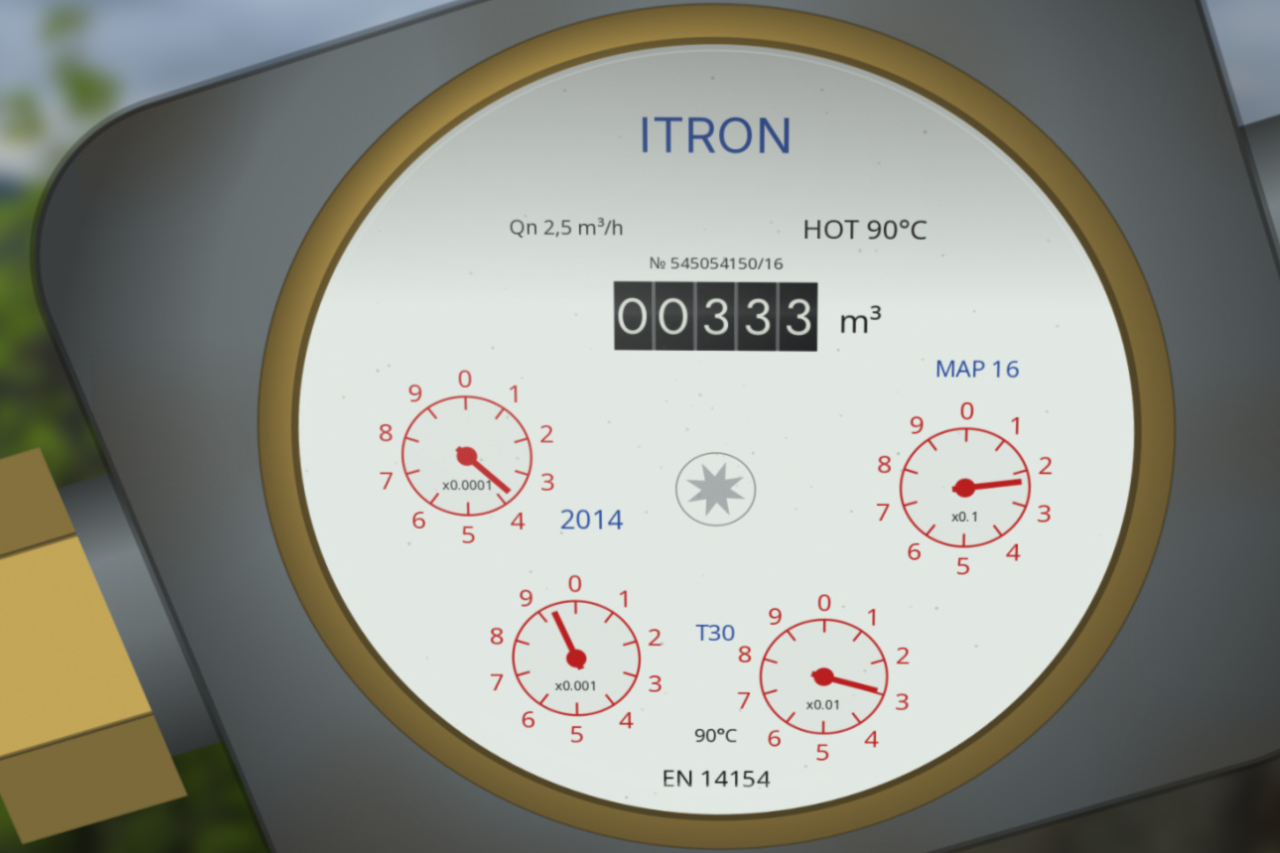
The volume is value=333.2293 unit=m³
